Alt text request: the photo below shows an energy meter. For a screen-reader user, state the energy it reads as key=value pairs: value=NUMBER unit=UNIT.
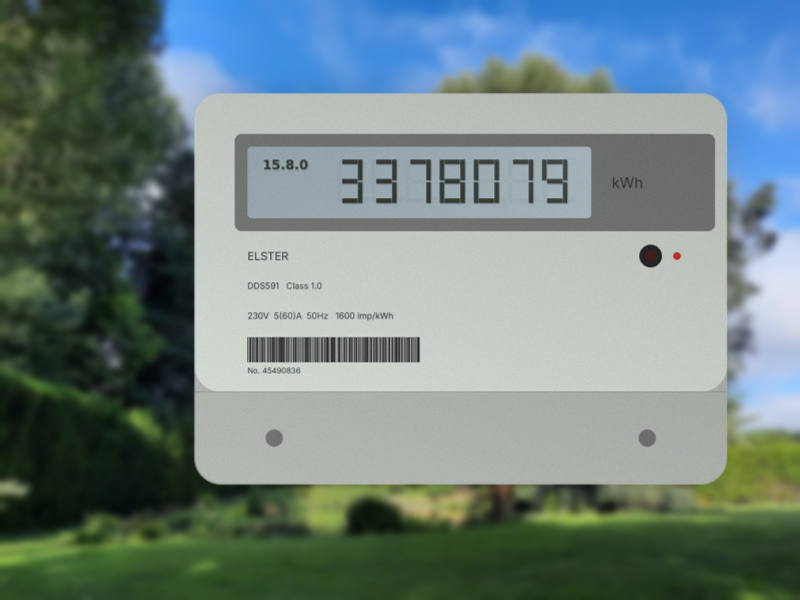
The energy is value=3378079 unit=kWh
